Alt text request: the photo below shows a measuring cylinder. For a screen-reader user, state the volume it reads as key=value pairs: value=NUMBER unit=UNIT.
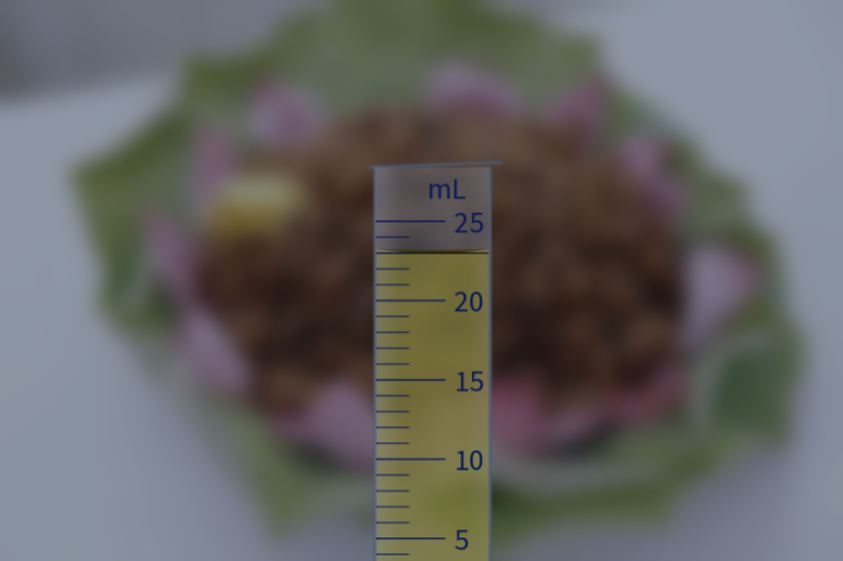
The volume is value=23 unit=mL
